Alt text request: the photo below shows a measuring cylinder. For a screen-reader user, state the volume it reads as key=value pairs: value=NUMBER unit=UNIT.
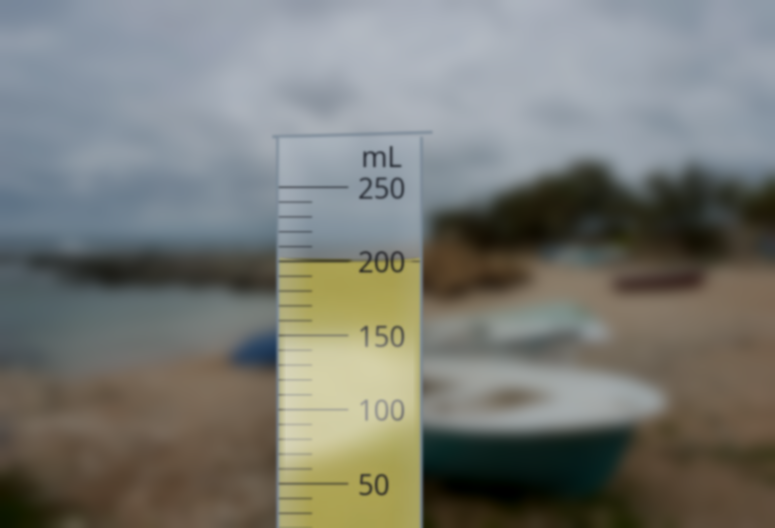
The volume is value=200 unit=mL
